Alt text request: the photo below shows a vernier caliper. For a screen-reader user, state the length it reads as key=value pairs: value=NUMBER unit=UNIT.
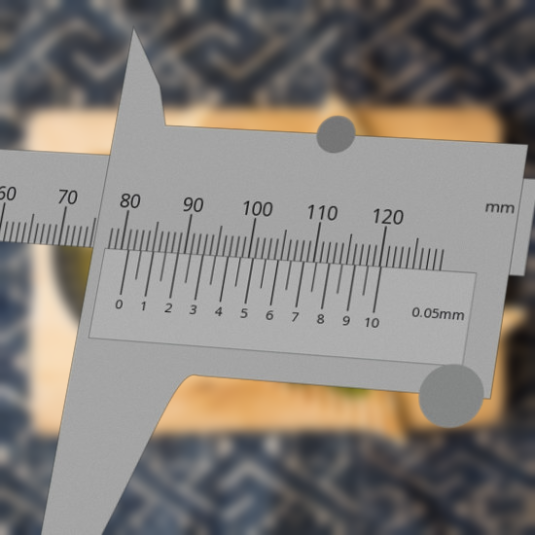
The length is value=81.2 unit=mm
